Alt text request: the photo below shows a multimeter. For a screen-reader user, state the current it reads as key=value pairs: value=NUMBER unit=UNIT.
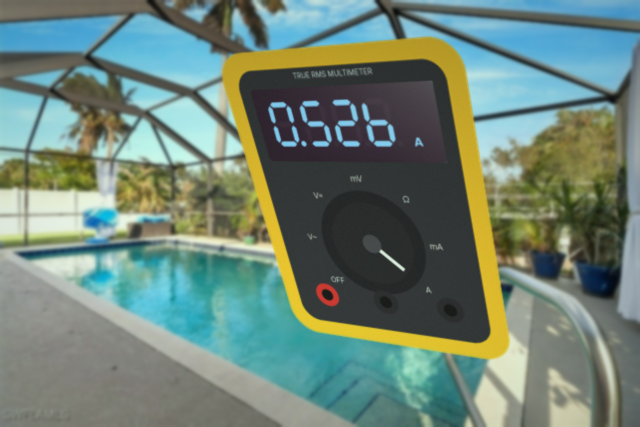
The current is value=0.526 unit=A
